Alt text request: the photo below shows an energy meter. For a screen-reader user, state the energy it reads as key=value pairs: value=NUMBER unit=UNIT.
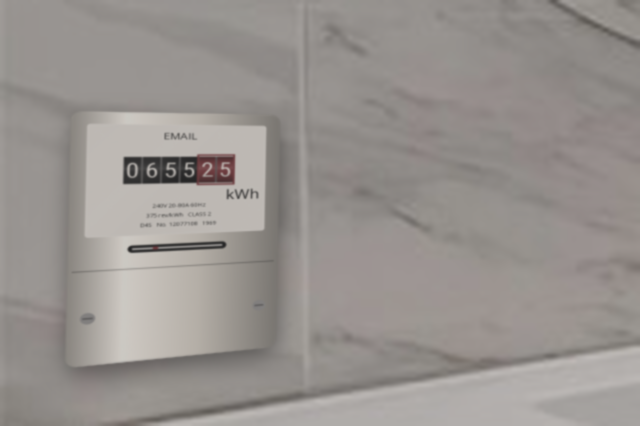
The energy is value=655.25 unit=kWh
